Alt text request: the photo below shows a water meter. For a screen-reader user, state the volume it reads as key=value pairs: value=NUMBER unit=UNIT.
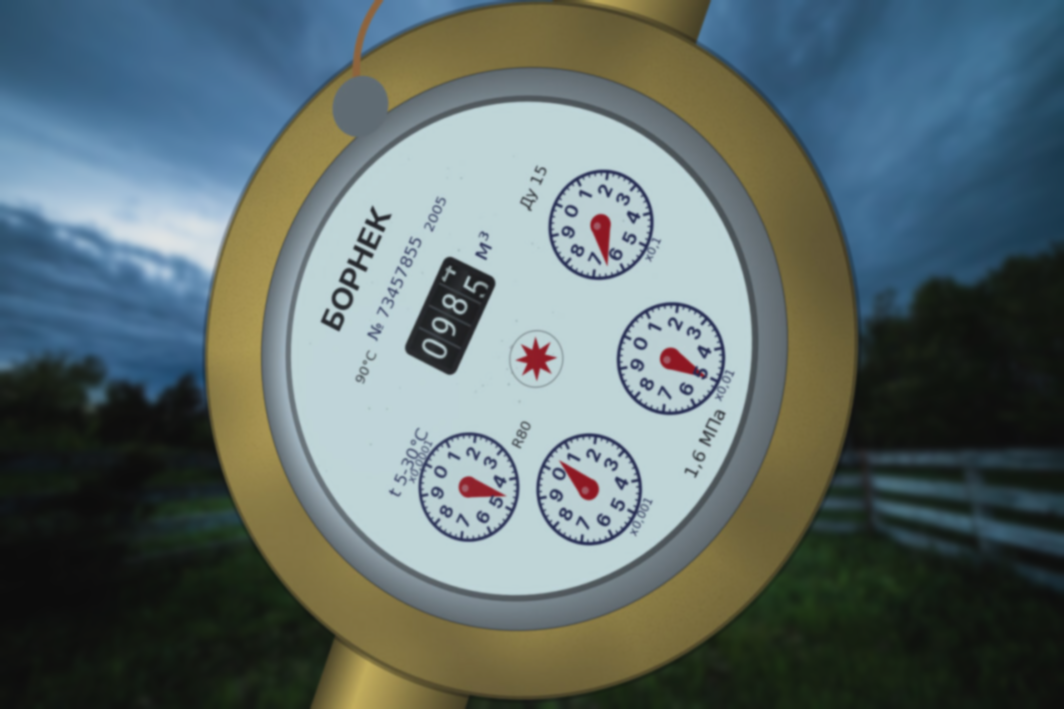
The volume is value=984.6504 unit=m³
